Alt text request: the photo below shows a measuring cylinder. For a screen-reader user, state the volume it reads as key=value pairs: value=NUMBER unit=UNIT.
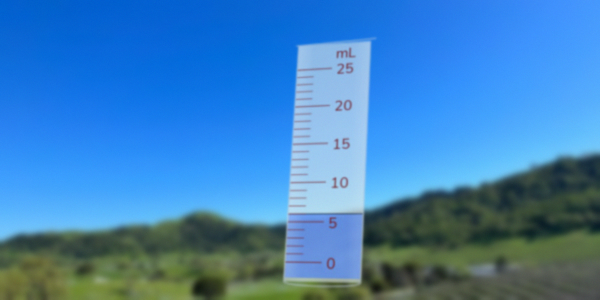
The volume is value=6 unit=mL
